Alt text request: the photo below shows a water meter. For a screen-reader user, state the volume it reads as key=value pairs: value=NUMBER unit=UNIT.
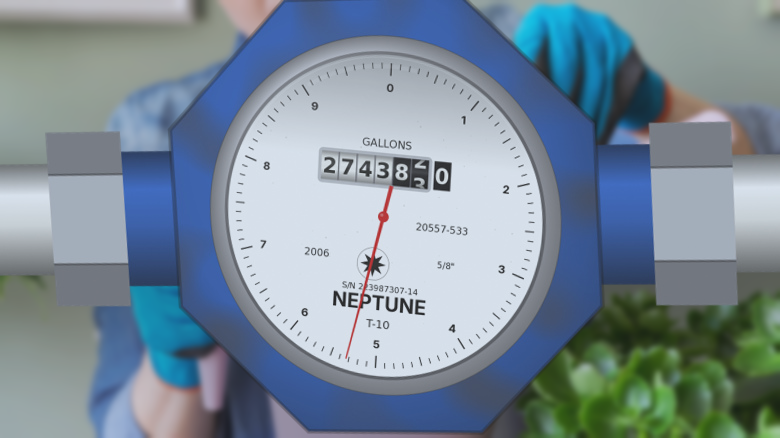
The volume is value=2743825.3 unit=gal
